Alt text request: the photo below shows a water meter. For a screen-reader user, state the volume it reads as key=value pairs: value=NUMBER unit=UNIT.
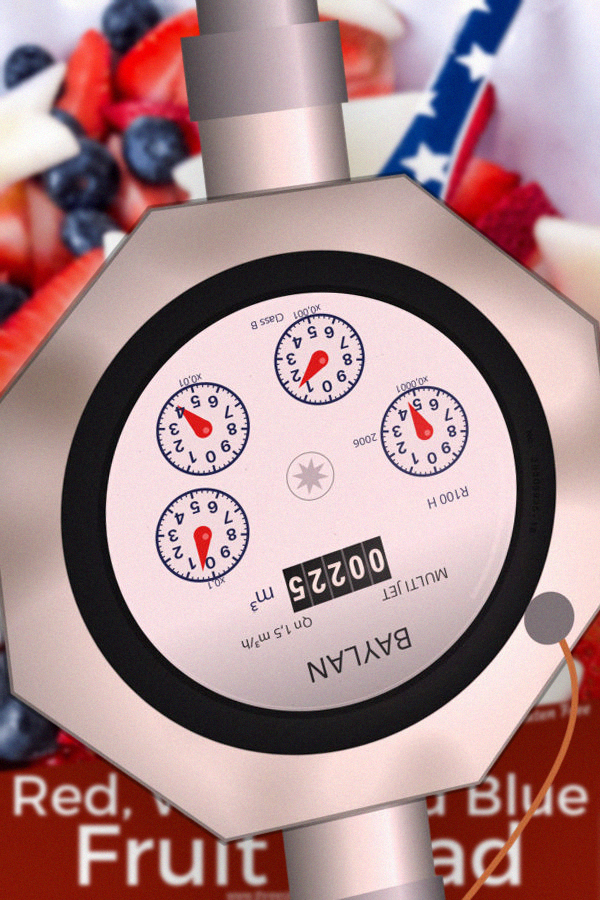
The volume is value=225.0414 unit=m³
